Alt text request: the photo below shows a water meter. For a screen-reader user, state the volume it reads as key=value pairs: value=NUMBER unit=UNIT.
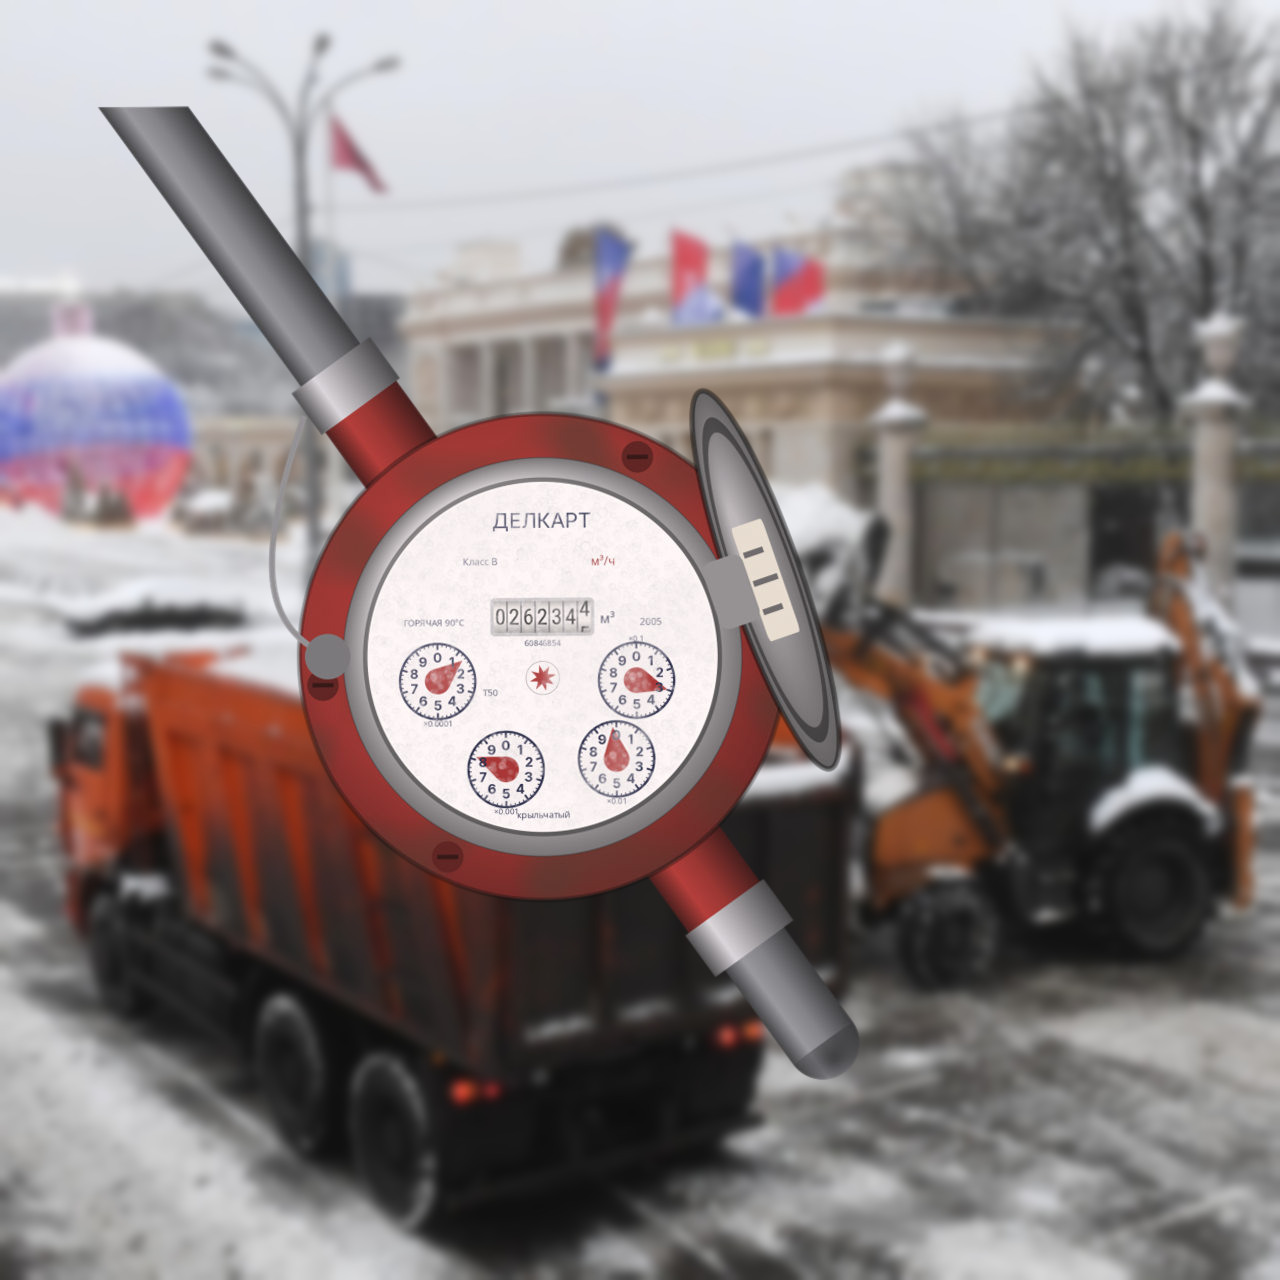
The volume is value=262344.2981 unit=m³
